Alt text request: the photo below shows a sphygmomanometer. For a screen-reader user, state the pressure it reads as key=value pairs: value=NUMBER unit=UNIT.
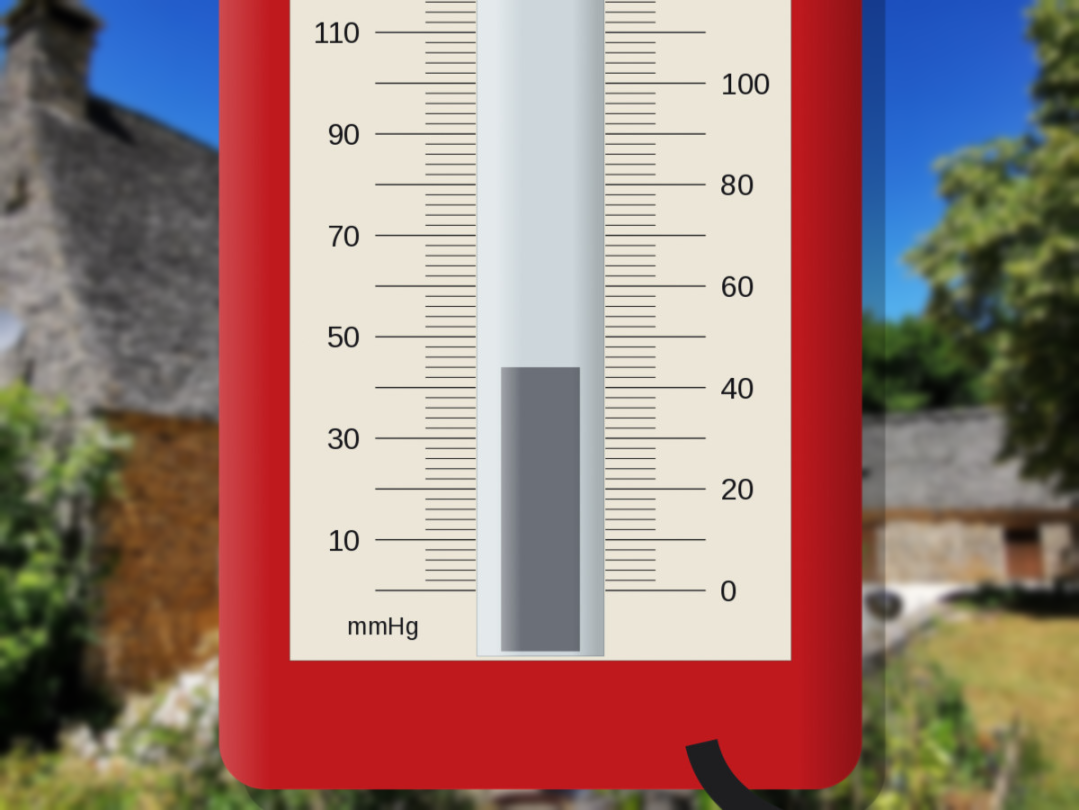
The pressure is value=44 unit=mmHg
